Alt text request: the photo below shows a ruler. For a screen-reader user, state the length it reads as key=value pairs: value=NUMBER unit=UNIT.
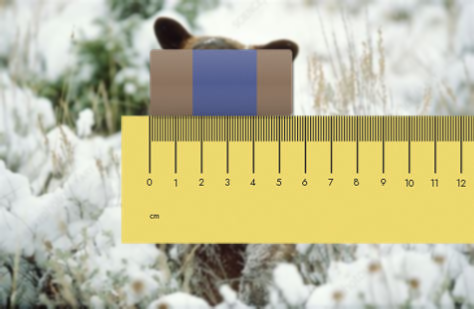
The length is value=5.5 unit=cm
